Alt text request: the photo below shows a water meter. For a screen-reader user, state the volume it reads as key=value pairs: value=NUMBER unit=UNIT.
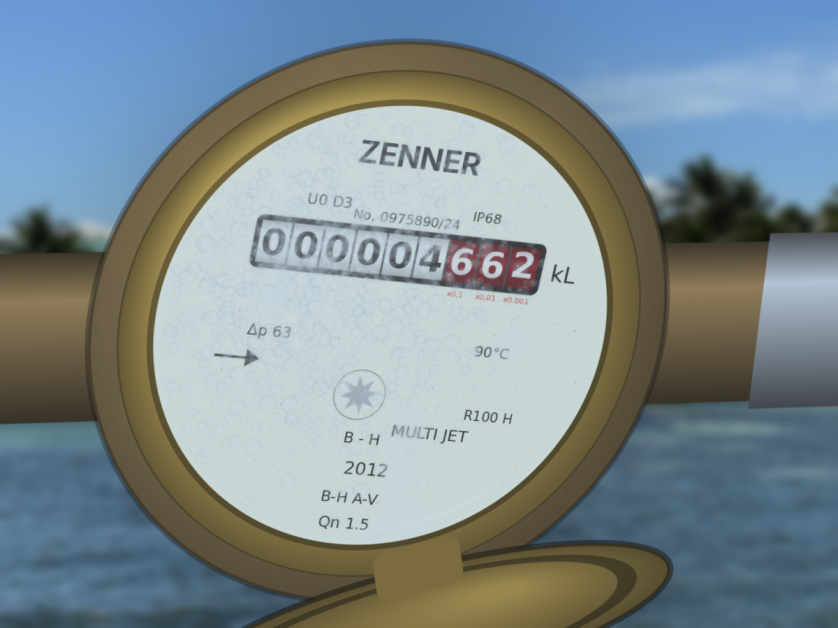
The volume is value=4.662 unit=kL
